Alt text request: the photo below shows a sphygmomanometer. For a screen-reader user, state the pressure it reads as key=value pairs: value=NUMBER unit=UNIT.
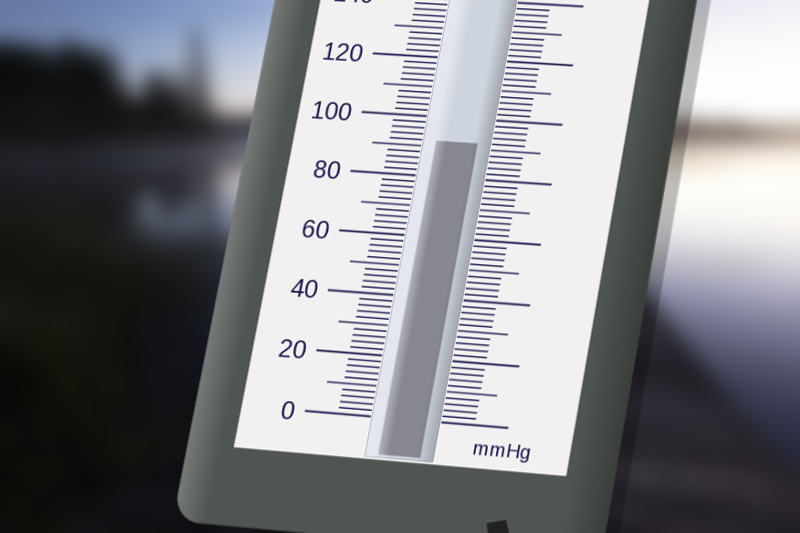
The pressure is value=92 unit=mmHg
